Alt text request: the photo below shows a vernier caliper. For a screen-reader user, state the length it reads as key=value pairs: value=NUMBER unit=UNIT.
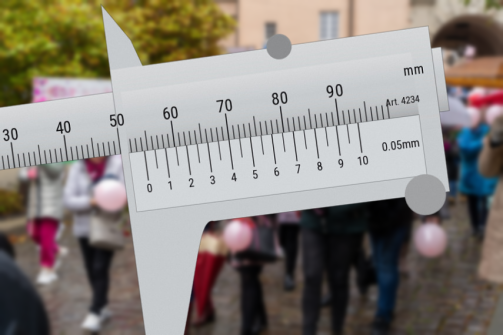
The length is value=54.4 unit=mm
